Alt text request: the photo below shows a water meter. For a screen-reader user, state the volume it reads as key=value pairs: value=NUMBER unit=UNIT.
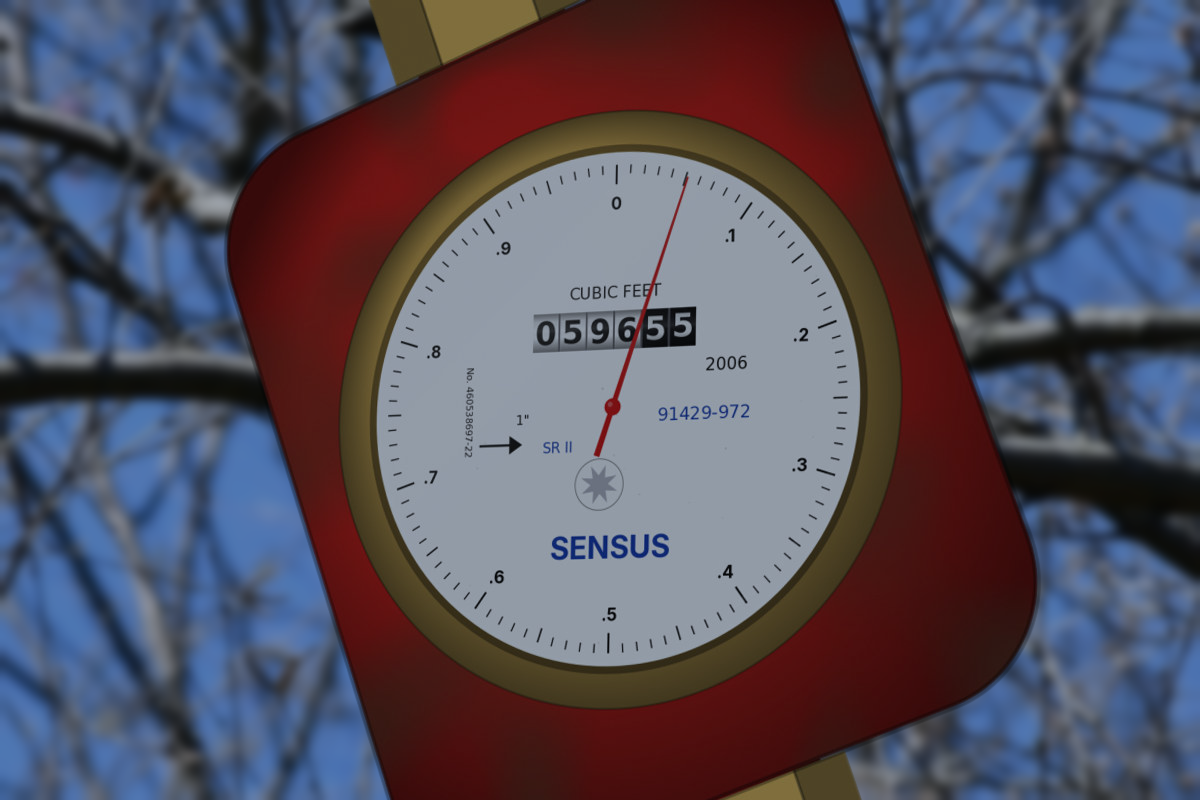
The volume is value=59655.05 unit=ft³
